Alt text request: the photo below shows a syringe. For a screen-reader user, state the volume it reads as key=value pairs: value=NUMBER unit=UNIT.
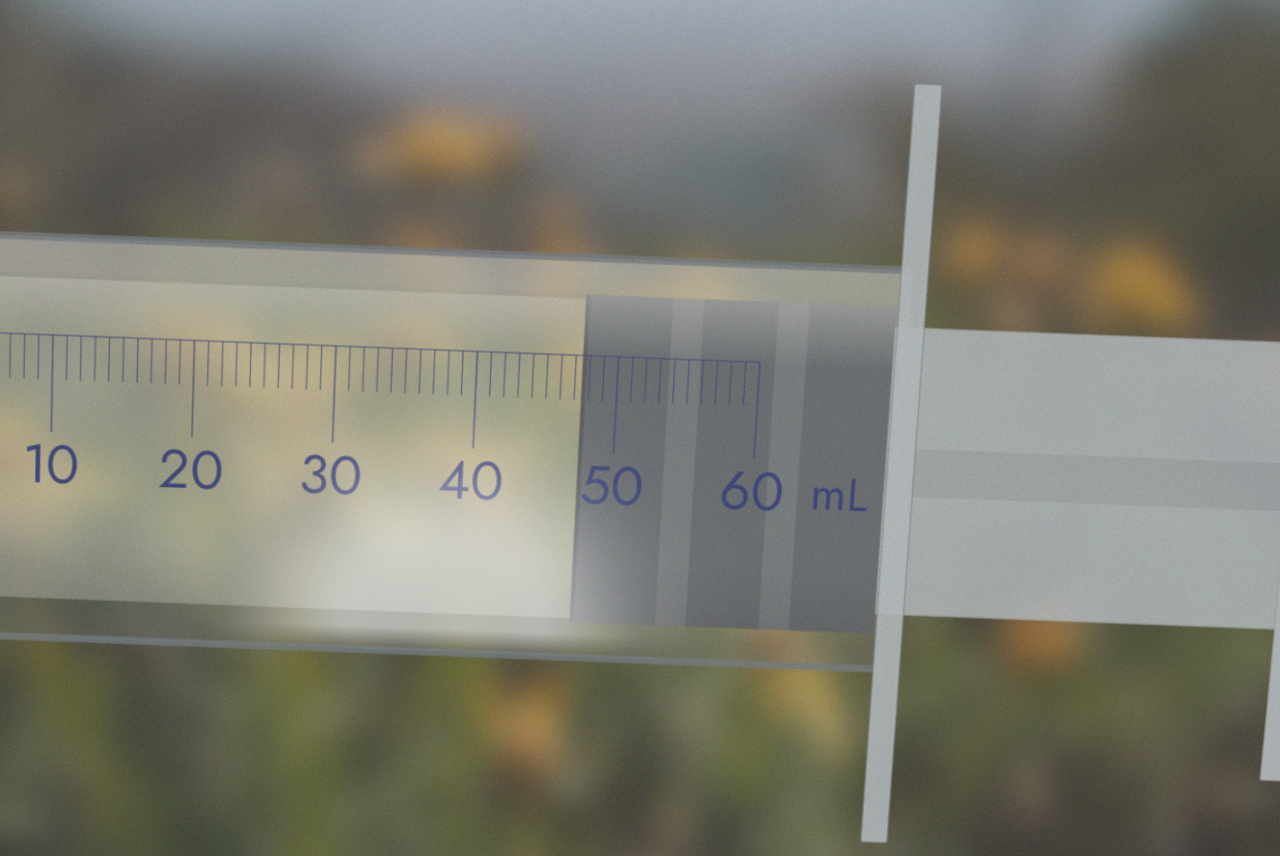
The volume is value=47.5 unit=mL
